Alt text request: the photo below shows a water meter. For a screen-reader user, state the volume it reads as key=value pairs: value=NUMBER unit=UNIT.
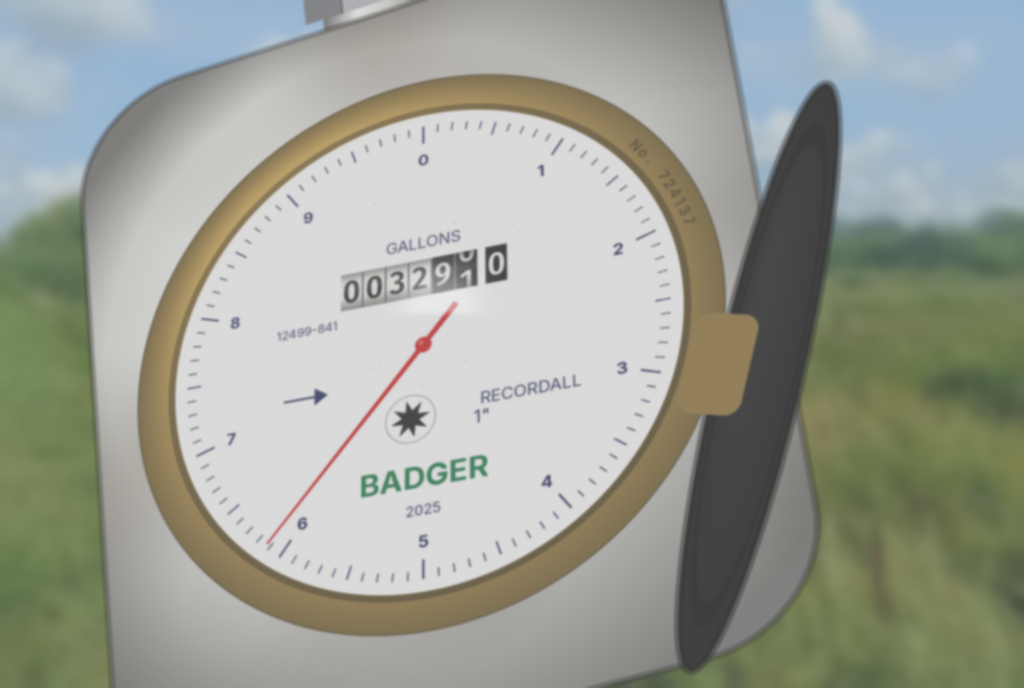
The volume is value=32906.1 unit=gal
